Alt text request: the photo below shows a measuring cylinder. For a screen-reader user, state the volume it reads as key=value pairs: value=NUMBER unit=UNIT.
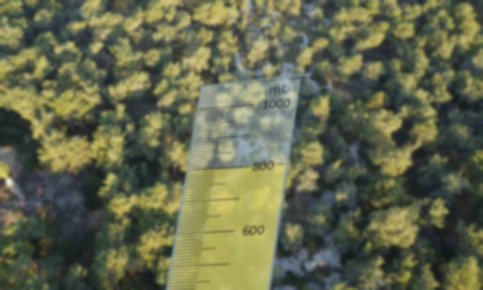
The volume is value=800 unit=mL
